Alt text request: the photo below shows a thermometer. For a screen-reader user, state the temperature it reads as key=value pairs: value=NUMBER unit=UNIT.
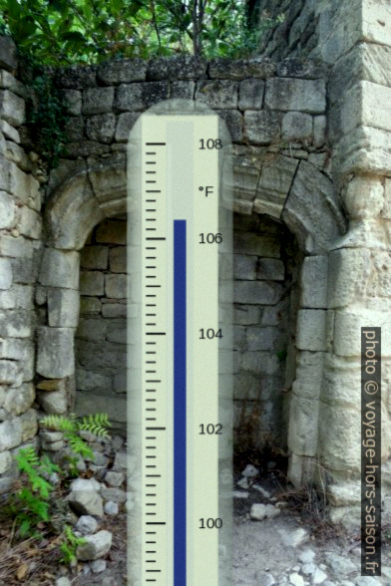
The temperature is value=106.4 unit=°F
